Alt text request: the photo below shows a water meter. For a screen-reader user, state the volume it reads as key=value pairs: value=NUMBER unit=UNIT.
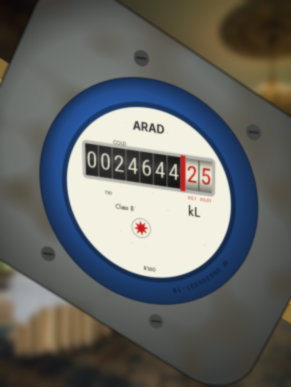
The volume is value=24644.25 unit=kL
